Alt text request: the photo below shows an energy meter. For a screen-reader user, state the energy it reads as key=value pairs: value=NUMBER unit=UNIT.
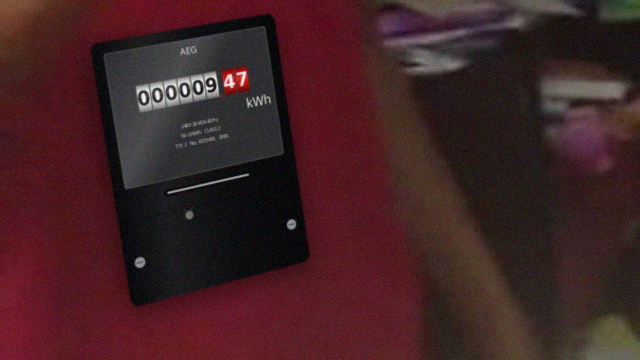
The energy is value=9.47 unit=kWh
